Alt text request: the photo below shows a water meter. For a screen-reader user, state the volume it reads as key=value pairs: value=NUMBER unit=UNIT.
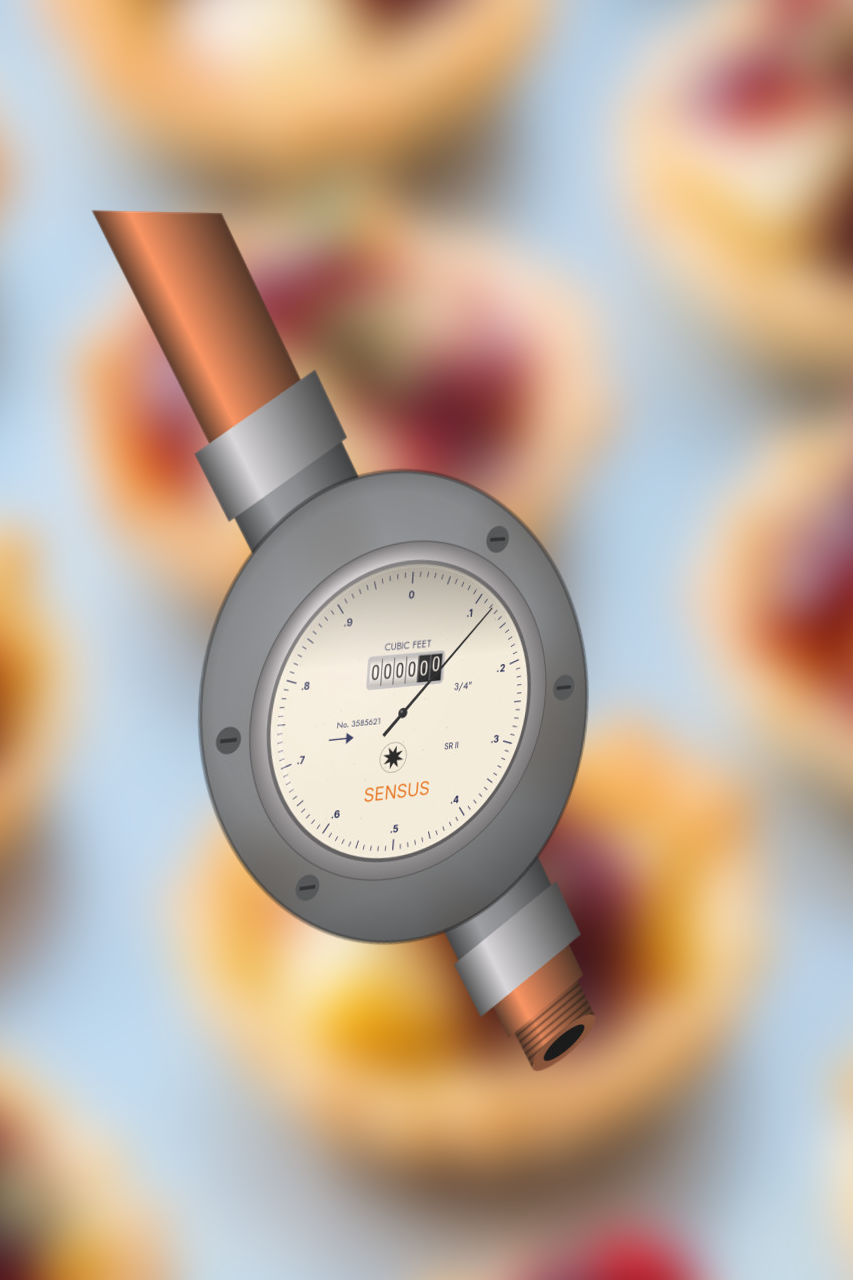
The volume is value=0.12 unit=ft³
